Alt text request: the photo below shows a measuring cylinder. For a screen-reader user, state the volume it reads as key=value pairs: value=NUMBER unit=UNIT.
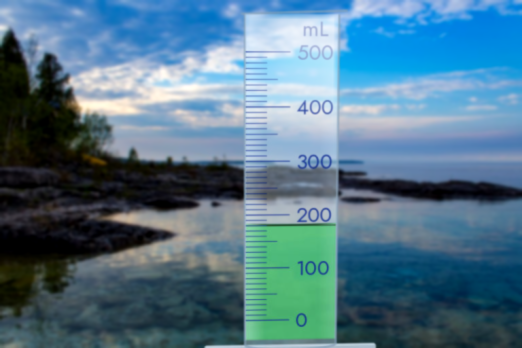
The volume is value=180 unit=mL
